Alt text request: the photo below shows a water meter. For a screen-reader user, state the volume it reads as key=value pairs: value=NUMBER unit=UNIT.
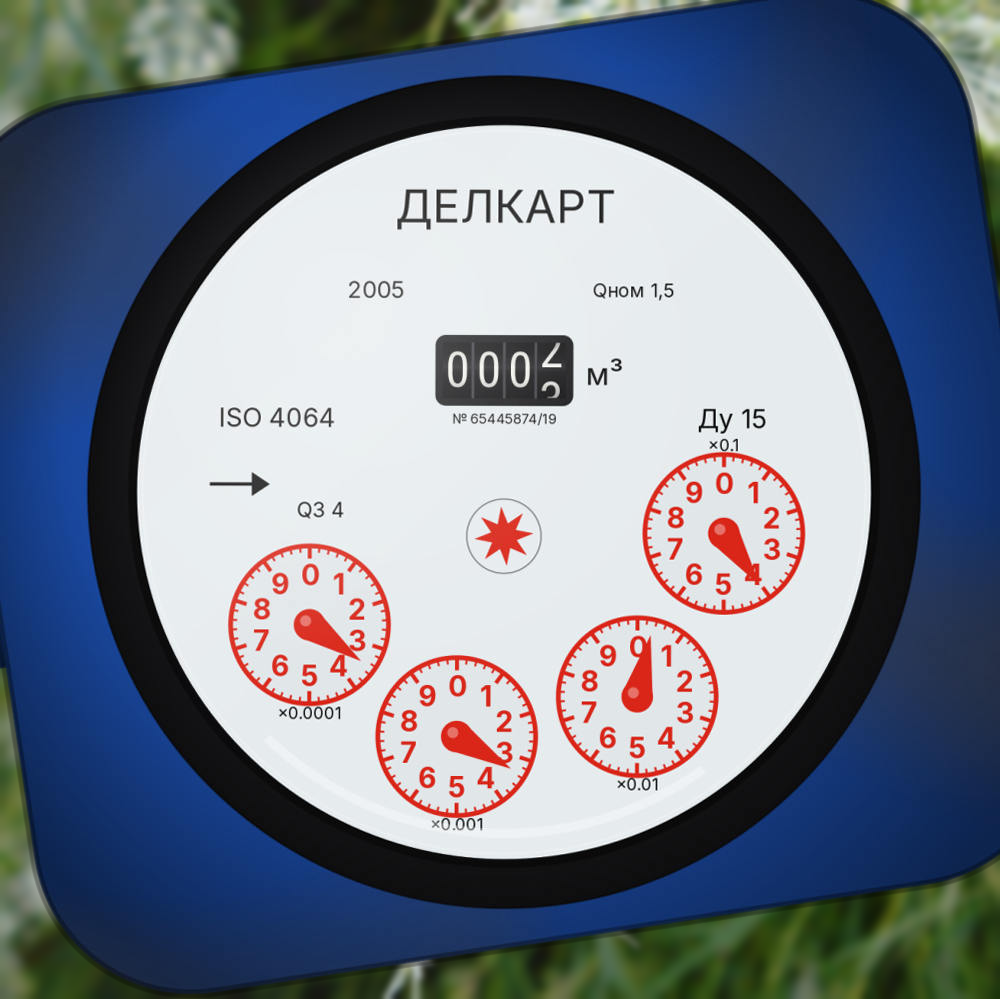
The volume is value=2.4033 unit=m³
